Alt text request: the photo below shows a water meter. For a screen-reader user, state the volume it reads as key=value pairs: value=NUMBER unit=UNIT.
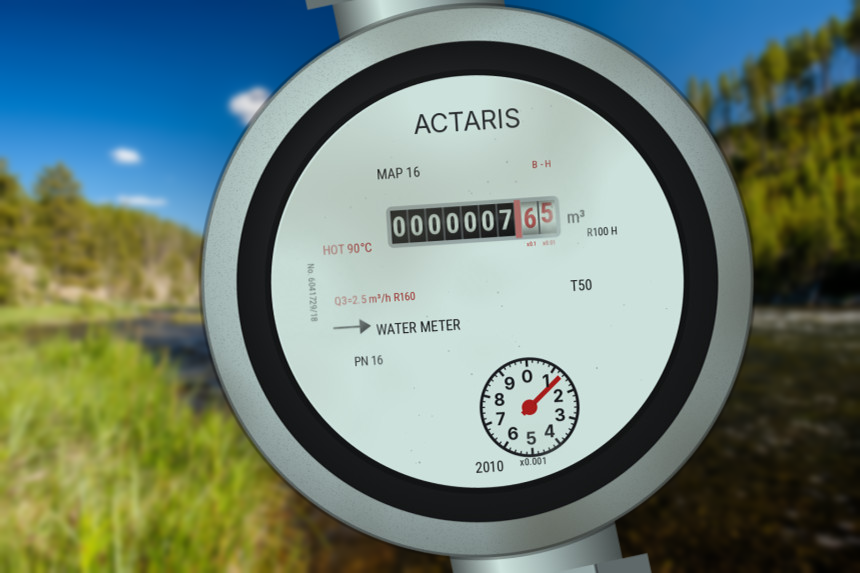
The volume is value=7.651 unit=m³
